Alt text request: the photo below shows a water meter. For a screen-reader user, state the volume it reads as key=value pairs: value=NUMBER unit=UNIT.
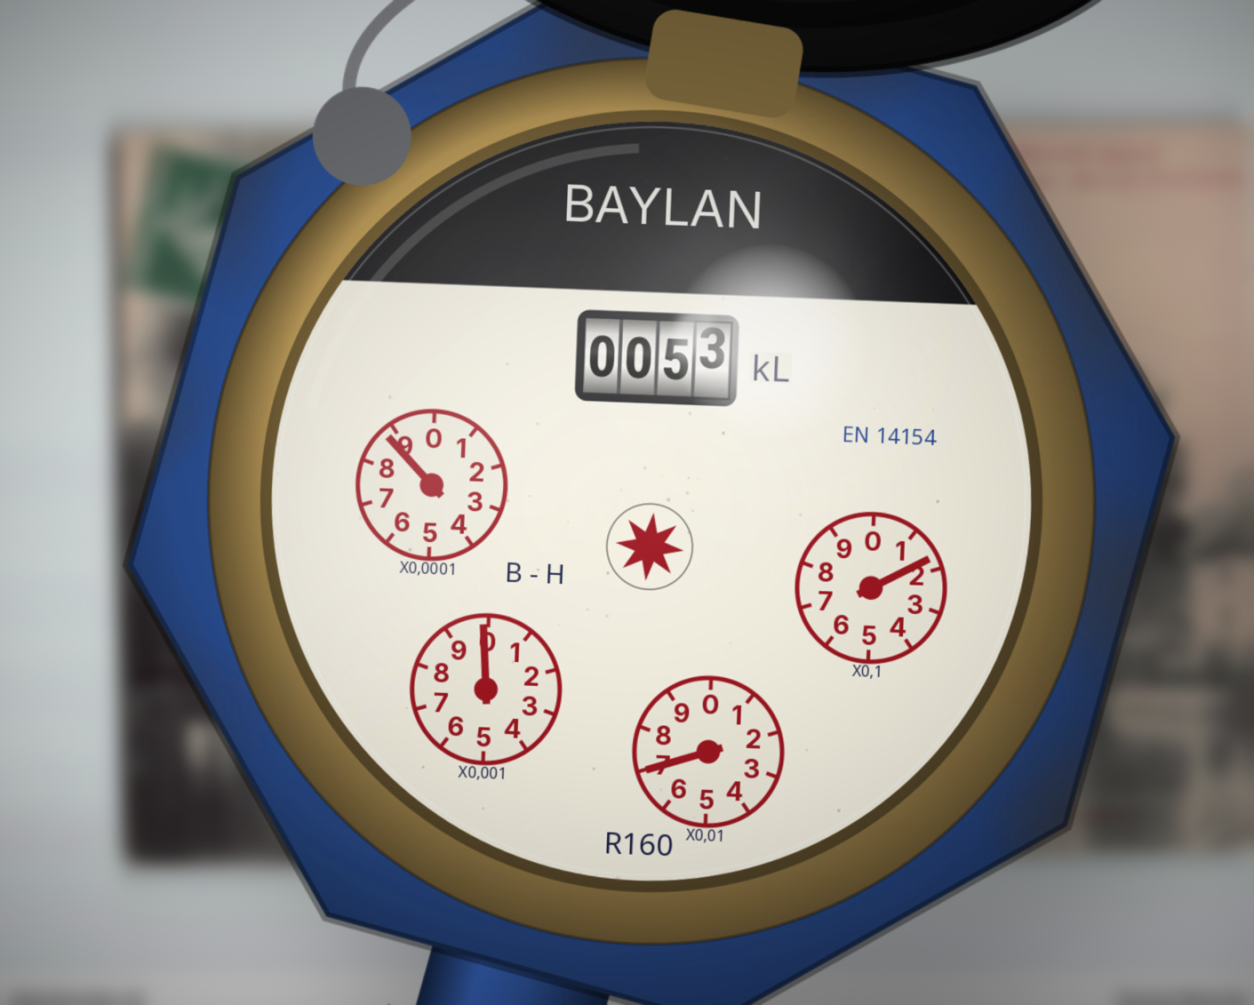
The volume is value=53.1698 unit=kL
